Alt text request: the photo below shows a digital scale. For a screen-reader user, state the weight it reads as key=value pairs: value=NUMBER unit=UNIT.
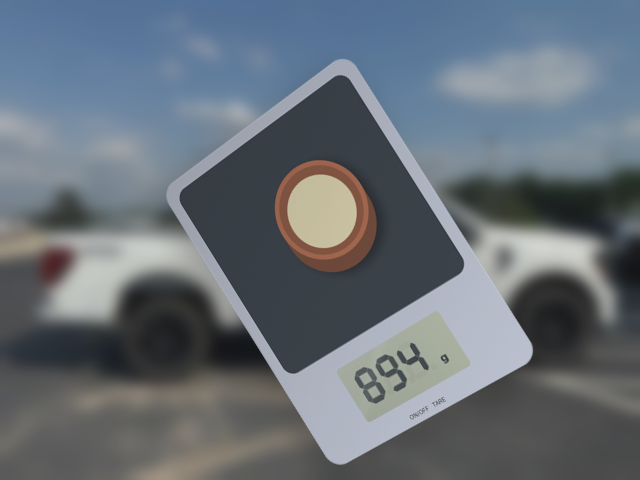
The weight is value=894 unit=g
